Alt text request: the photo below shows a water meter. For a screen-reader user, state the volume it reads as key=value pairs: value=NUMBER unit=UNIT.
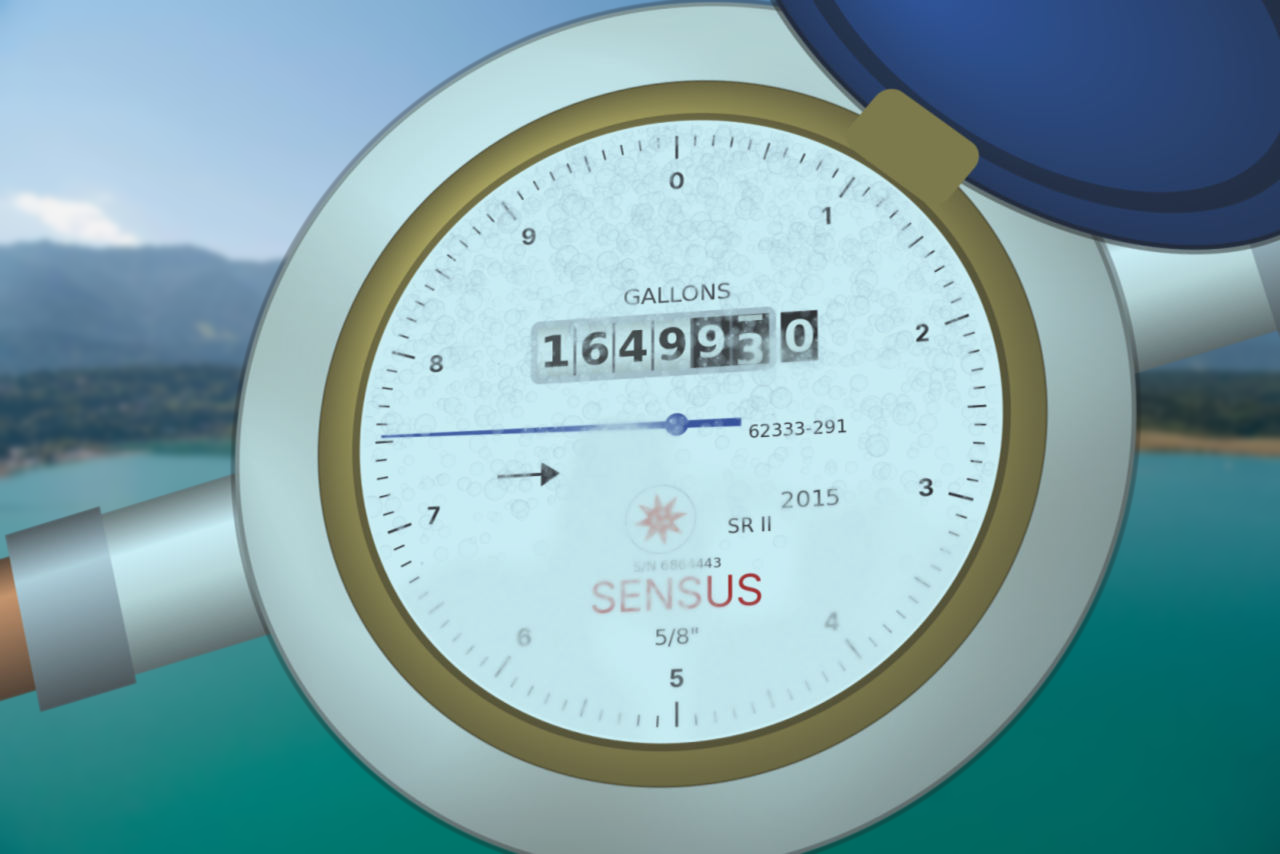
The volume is value=1649927.5 unit=gal
